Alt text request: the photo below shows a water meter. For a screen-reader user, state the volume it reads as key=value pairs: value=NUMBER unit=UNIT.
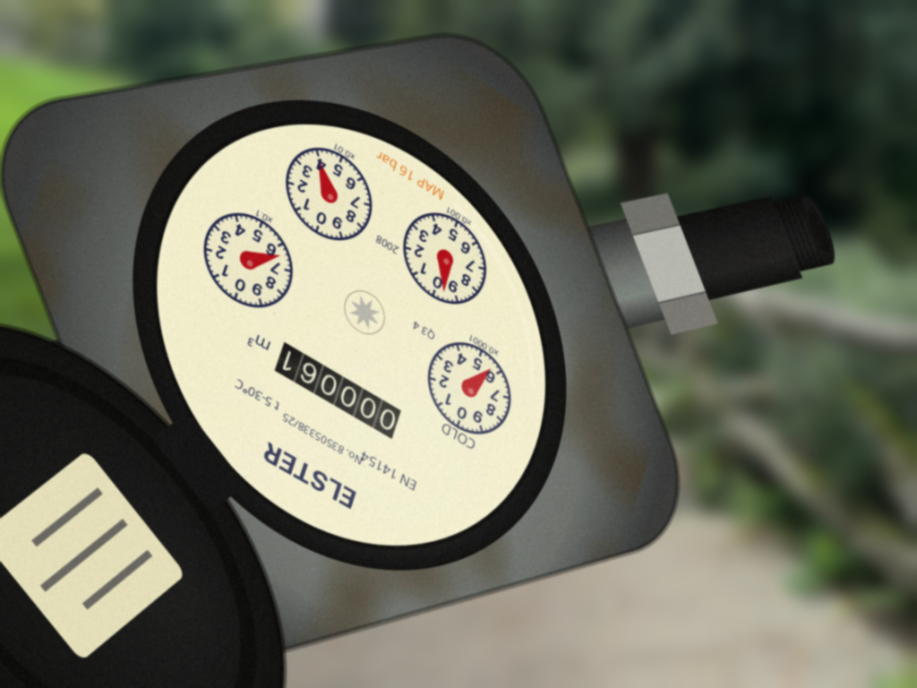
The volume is value=61.6395 unit=m³
